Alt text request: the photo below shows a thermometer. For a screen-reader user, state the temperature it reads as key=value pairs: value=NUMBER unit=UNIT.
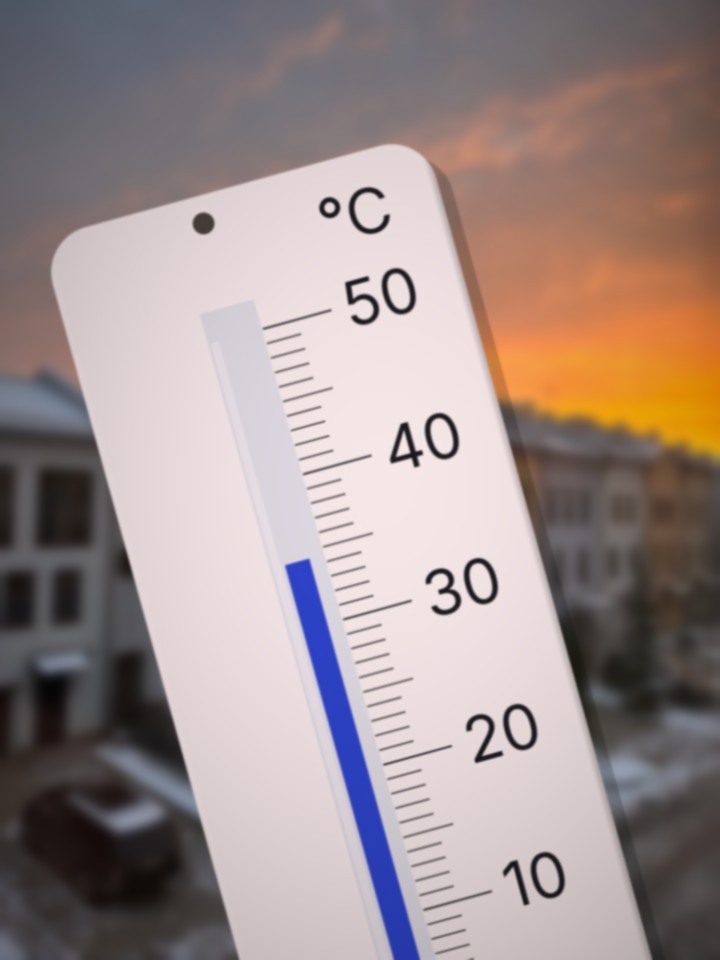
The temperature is value=34.5 unit=°C
